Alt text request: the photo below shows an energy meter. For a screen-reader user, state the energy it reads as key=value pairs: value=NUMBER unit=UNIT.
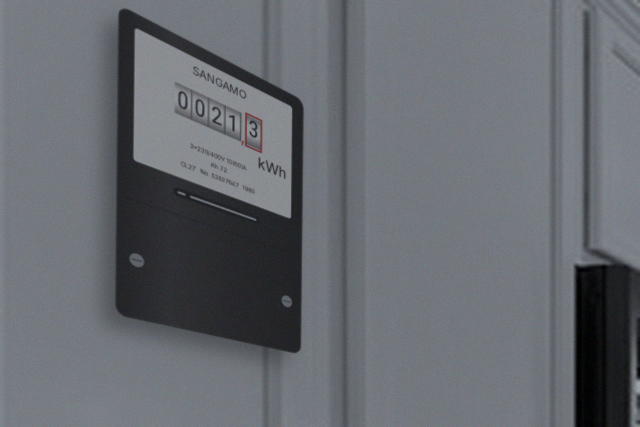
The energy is value=21.3 unit=kWh
